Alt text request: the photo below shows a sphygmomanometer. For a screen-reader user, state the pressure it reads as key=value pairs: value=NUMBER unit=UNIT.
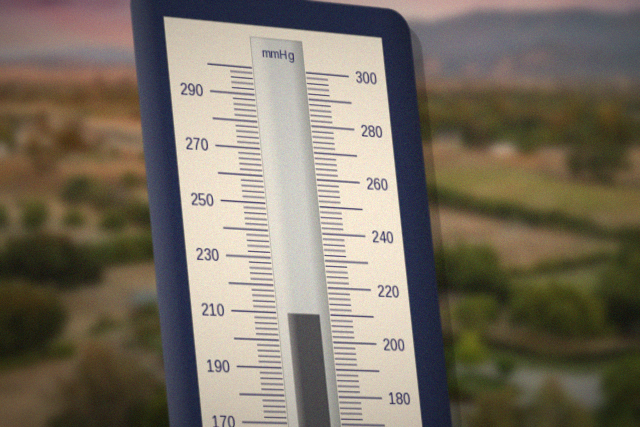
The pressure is value=210 unit=mmHg
